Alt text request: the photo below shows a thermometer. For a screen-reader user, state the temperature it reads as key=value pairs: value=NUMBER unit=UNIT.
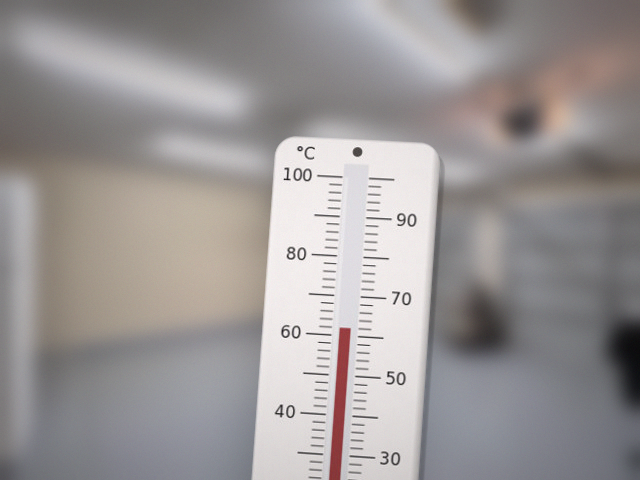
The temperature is value=62 unit=°C
